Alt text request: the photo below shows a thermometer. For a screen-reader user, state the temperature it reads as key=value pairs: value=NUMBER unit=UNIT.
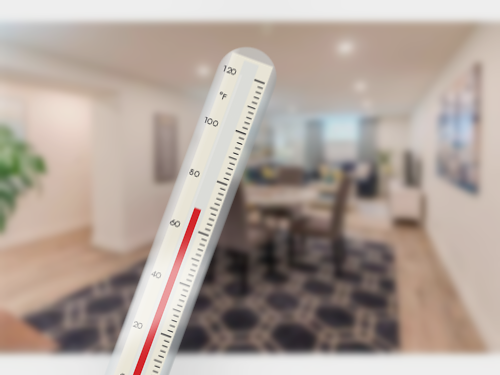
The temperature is value=68 unit=°F
